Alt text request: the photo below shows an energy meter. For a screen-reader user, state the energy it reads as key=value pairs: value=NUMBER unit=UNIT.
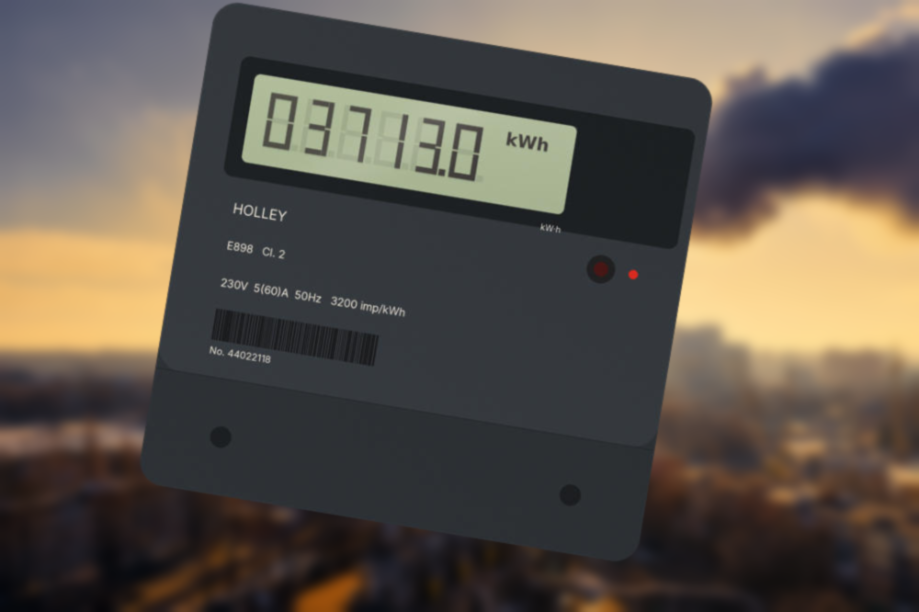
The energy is value=3713.0 unit=kWh
